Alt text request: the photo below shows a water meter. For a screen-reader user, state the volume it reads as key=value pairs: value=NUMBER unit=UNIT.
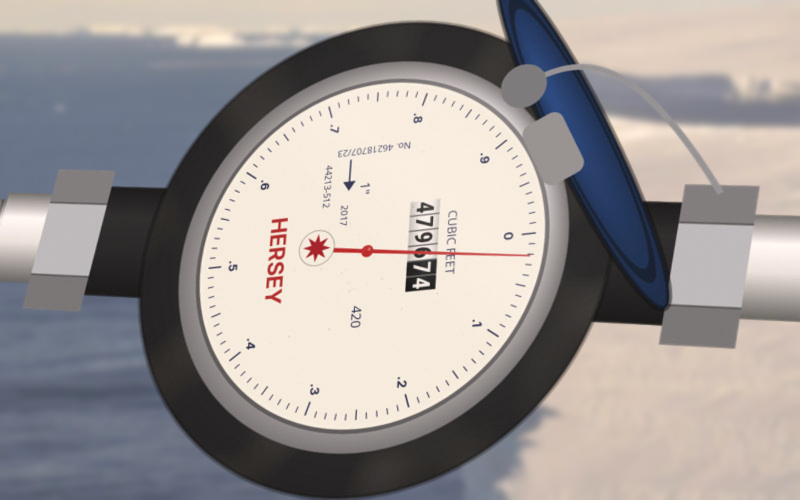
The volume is value=479674.02 unit=ft³
